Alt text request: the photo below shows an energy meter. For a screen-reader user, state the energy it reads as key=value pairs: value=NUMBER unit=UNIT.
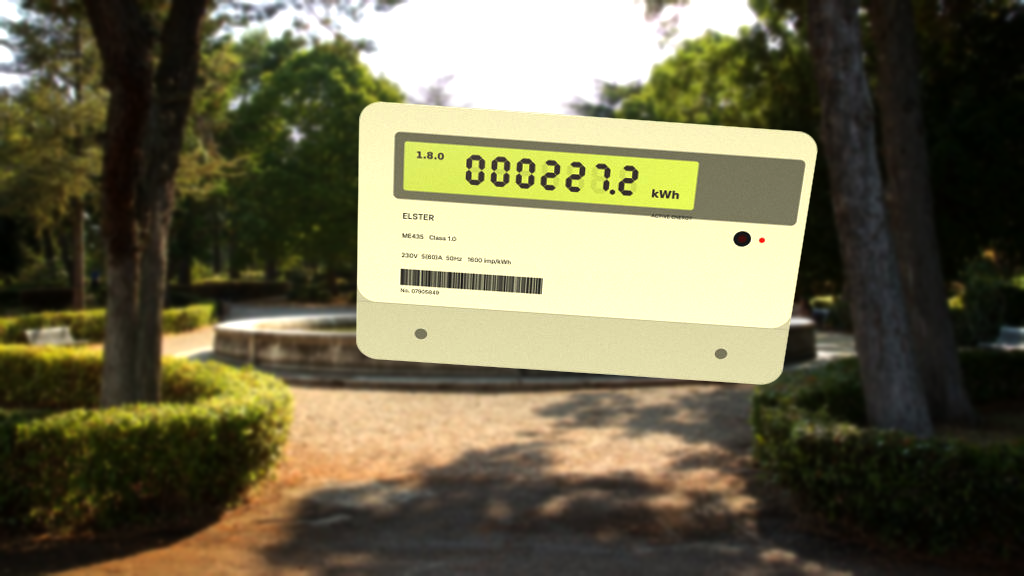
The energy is value=227.2 unit=kWh
